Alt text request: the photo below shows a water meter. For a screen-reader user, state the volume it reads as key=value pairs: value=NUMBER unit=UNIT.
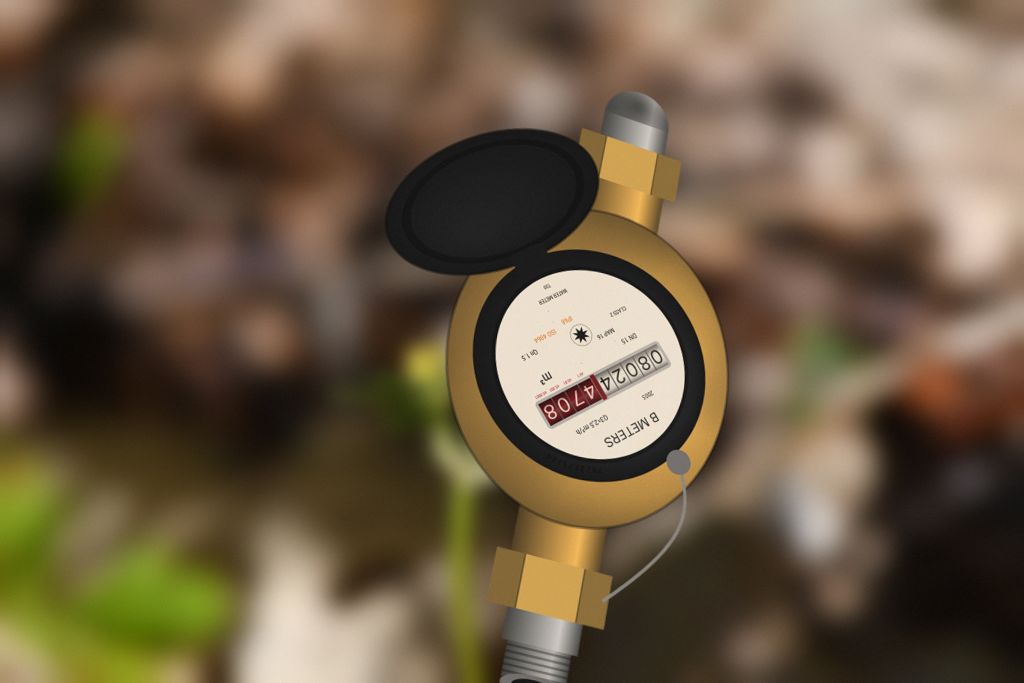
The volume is value=8024.4708 unit=m³
